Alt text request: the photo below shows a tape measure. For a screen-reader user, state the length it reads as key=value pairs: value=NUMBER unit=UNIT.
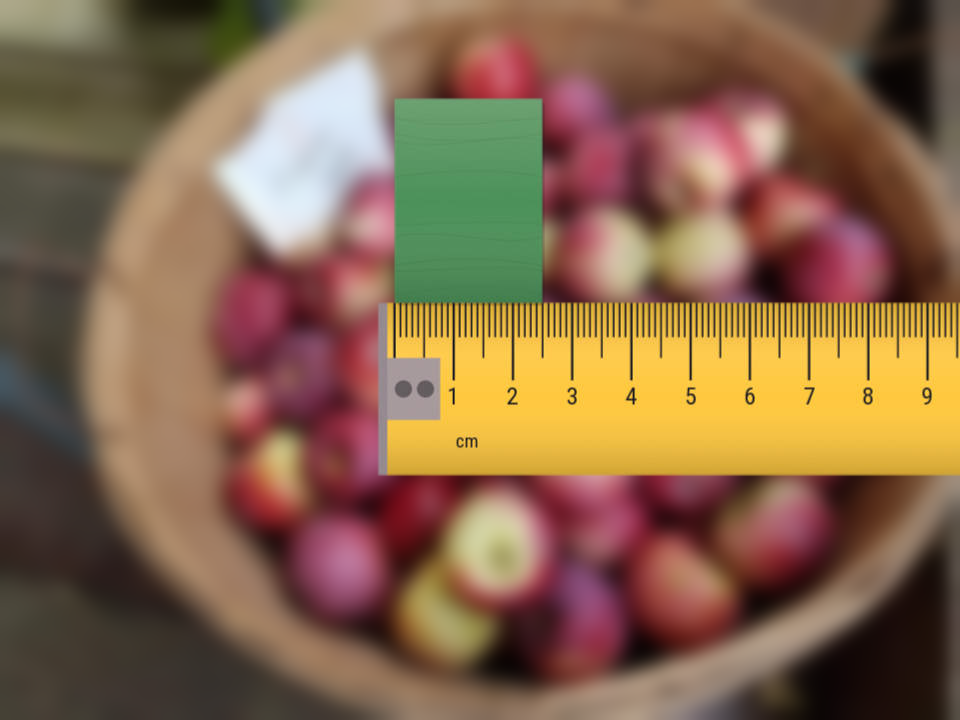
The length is value=2.5 unit=cm
